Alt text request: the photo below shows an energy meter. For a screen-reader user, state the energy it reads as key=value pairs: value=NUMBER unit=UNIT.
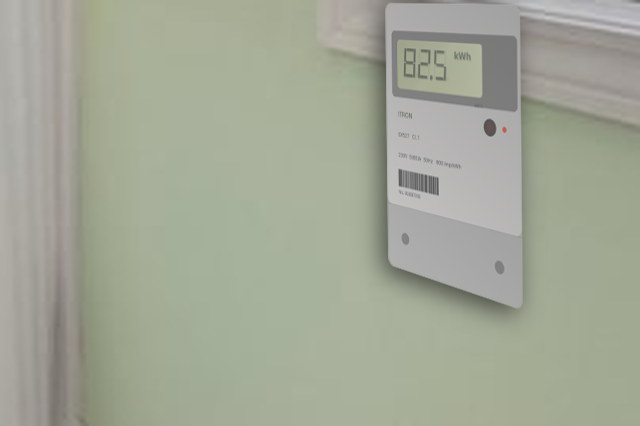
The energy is value=82.5 unit=kWh
